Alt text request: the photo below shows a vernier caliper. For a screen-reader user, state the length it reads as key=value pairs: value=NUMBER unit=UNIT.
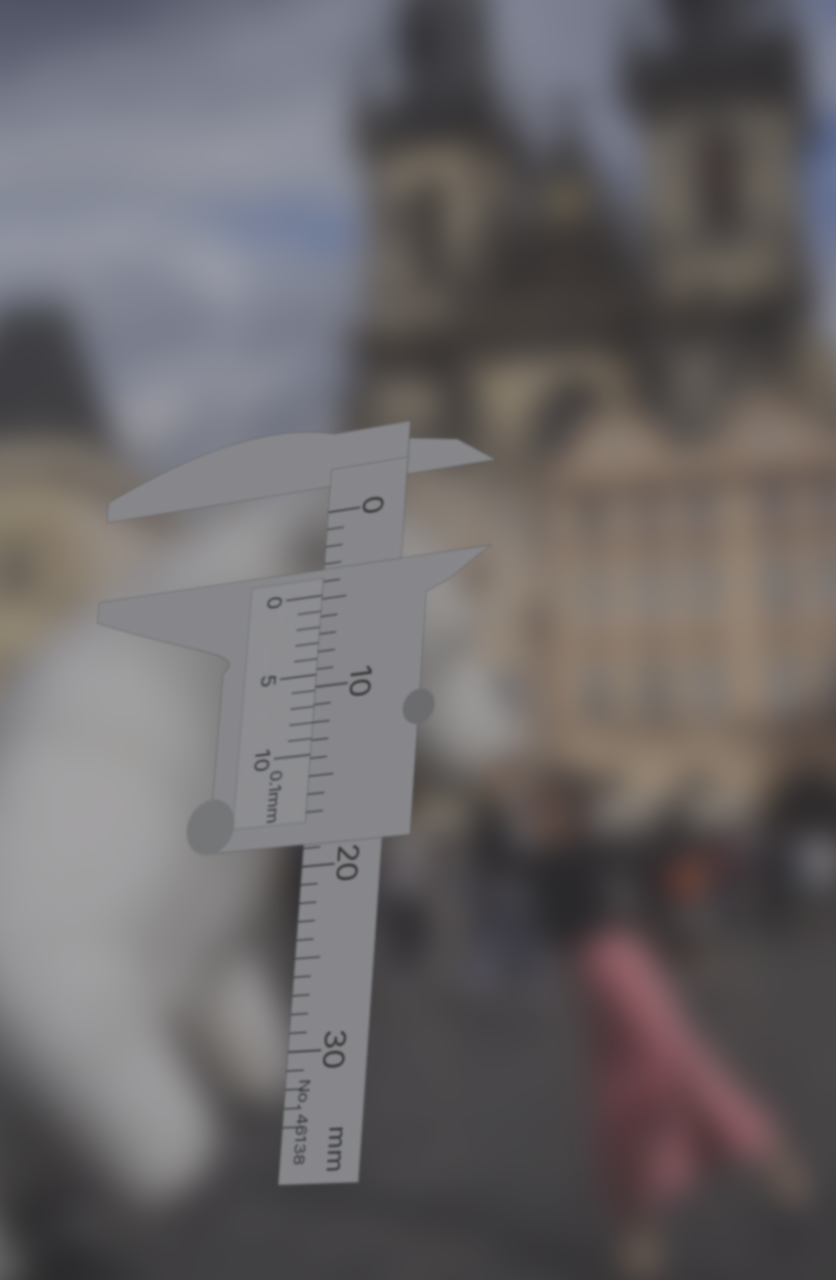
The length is value=4.8 unit=mm
